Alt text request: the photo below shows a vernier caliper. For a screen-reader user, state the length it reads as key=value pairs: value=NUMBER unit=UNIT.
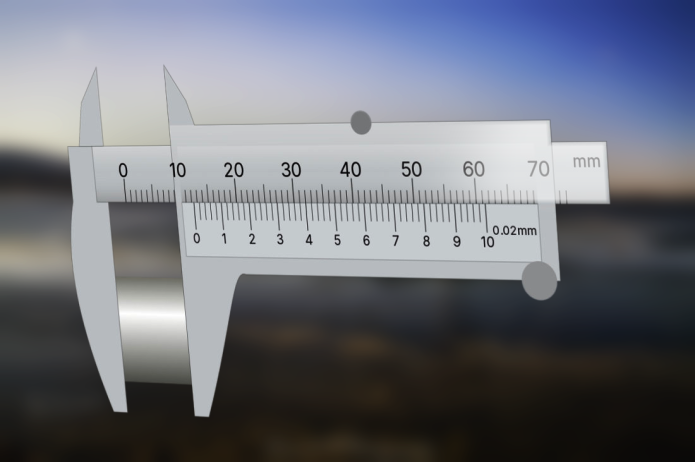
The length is value=12.4 unit=mm
